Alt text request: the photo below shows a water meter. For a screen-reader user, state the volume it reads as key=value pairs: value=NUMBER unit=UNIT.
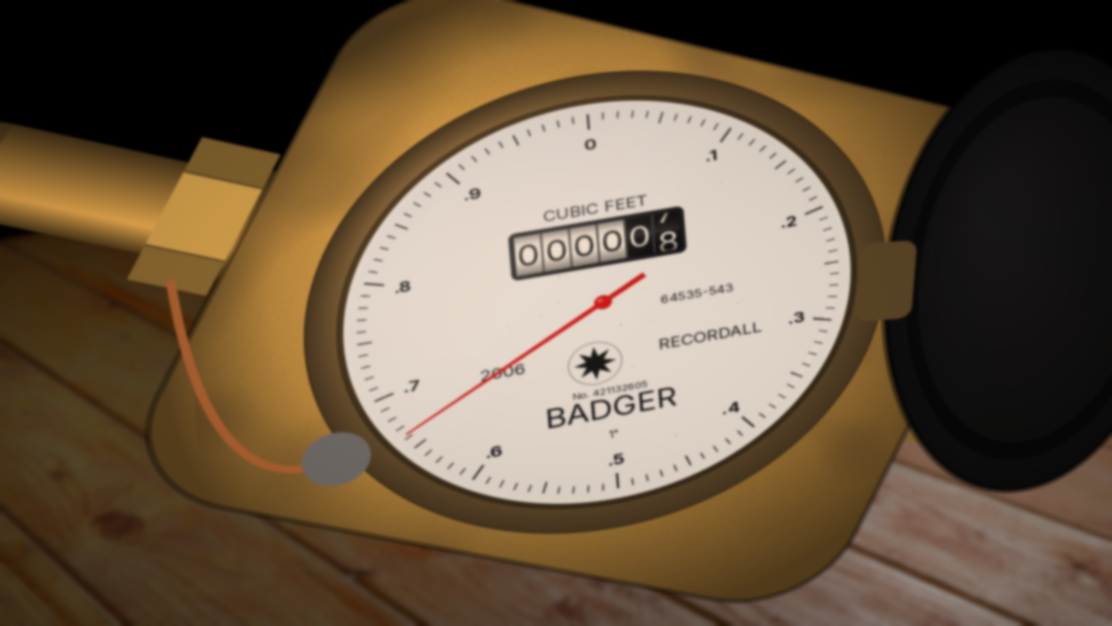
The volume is value=7.66 unit=ft³
